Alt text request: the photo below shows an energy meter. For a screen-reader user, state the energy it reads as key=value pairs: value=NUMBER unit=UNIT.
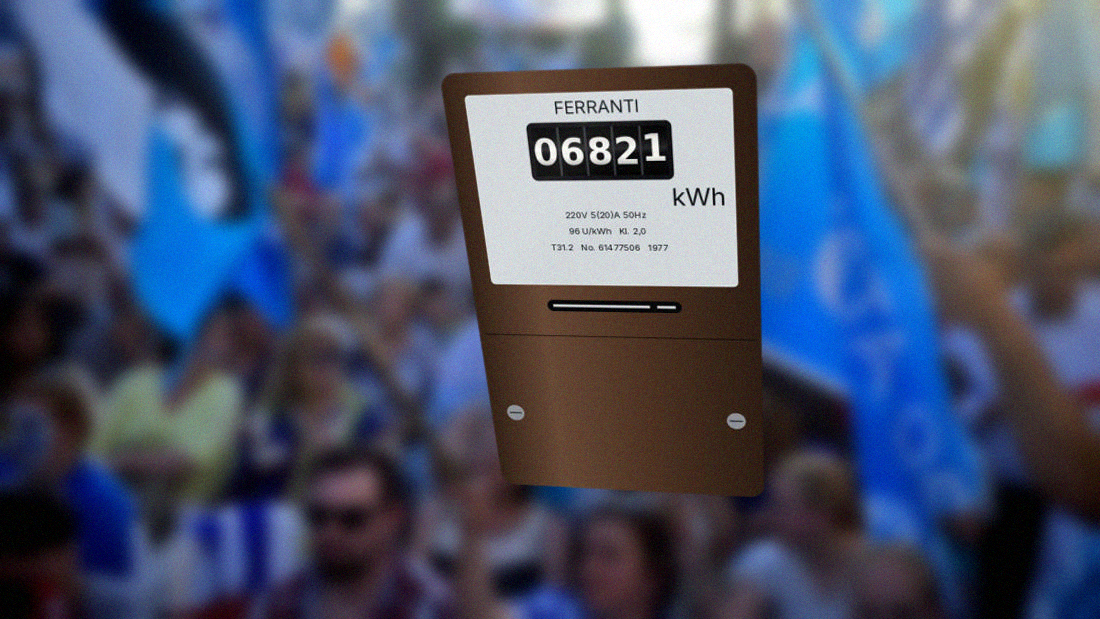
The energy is value=6821 unit=kWh
